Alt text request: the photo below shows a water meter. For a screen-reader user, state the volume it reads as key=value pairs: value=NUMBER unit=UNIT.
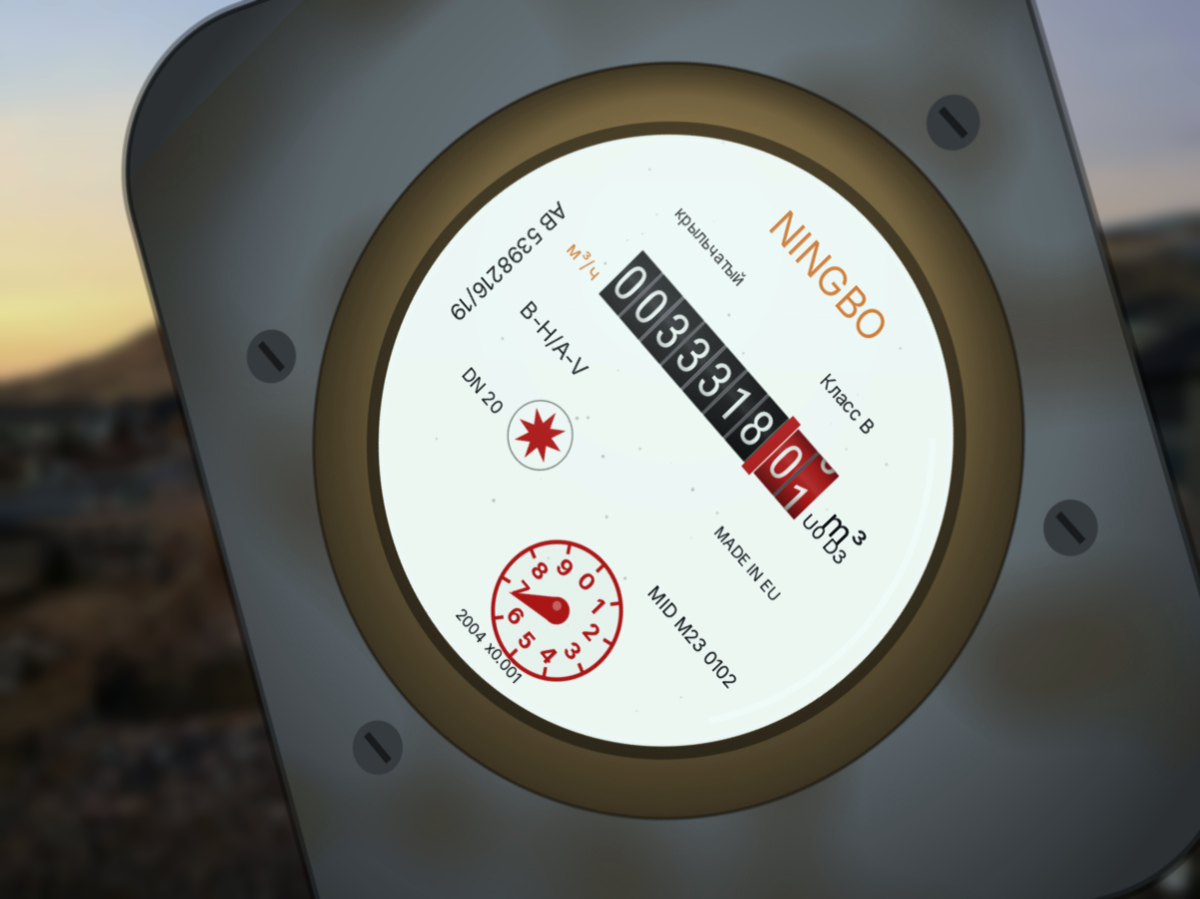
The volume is value=33318.006 unit=m³
